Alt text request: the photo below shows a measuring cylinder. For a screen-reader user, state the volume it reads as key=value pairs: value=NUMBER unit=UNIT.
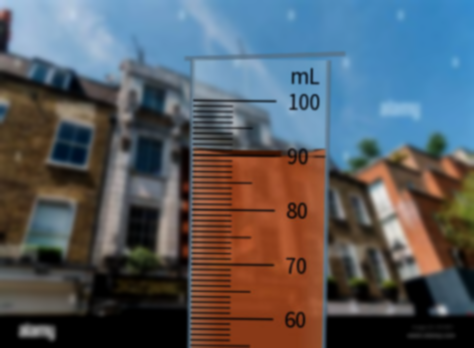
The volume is value=90 unit=mL
